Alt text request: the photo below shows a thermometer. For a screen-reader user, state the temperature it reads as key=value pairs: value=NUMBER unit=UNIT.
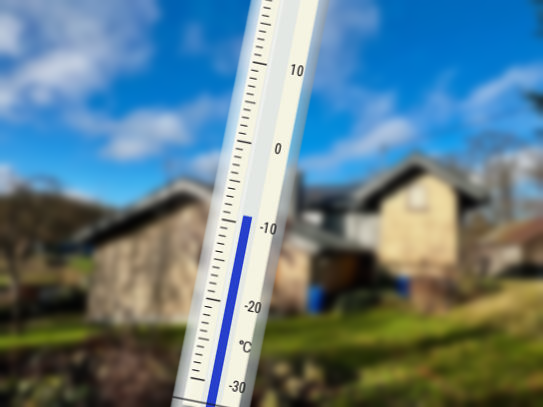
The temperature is value=-9 unit=°C
